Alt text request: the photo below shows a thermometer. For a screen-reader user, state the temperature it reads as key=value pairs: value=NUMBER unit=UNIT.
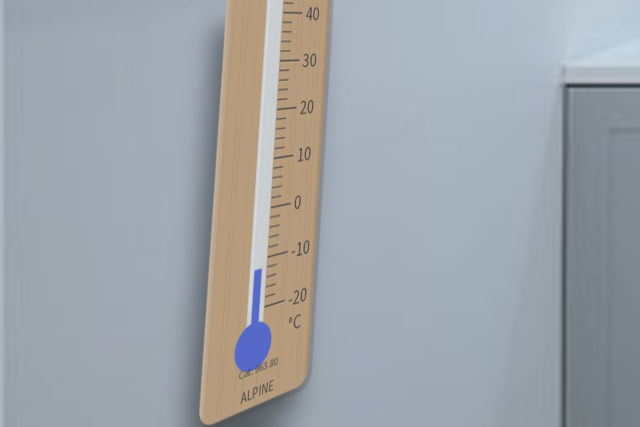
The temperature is value=-12 unit=°C
